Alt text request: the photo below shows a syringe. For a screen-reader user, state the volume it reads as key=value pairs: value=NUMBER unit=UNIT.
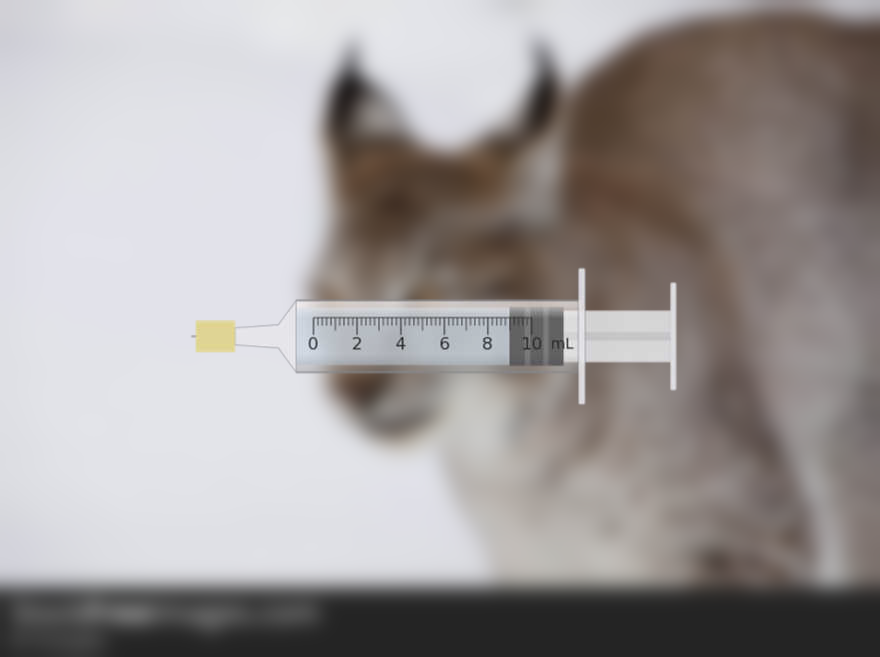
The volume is value=9 unit=mL
